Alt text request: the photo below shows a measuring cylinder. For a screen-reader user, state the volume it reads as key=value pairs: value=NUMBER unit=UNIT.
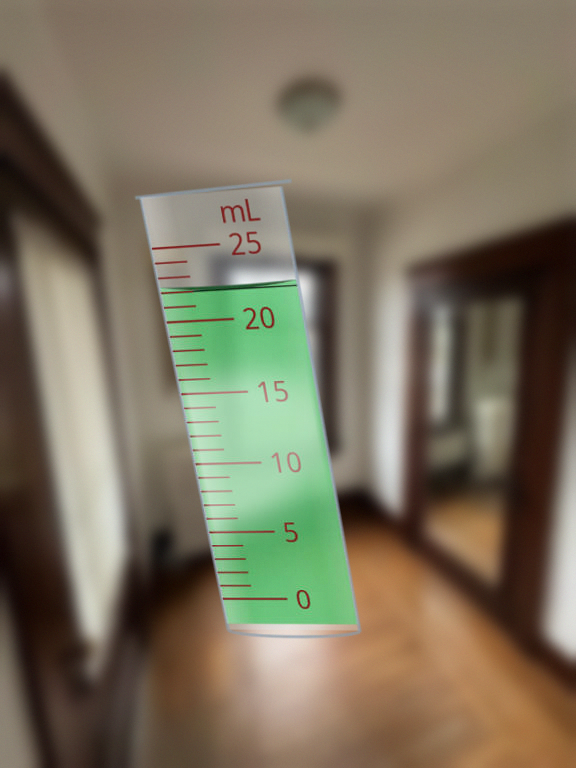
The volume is value=22 unit=mL
